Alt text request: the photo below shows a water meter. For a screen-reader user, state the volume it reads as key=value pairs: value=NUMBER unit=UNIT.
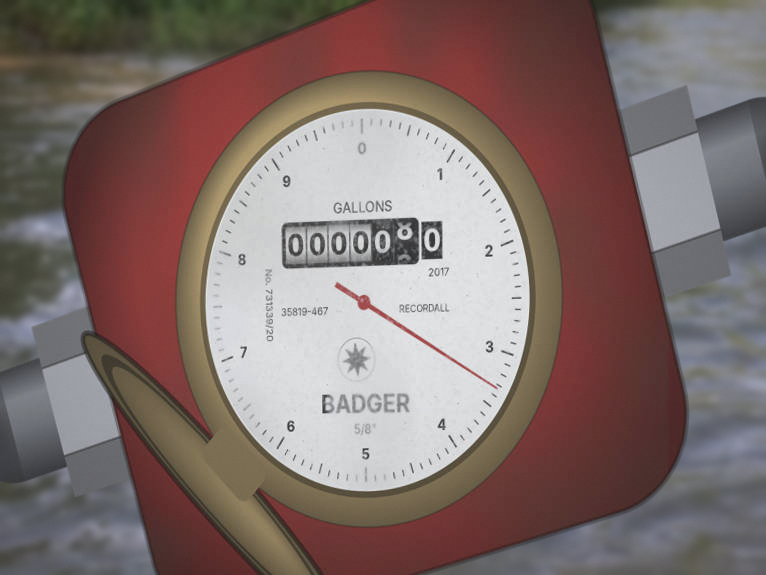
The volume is value=83.3 unit=gal
